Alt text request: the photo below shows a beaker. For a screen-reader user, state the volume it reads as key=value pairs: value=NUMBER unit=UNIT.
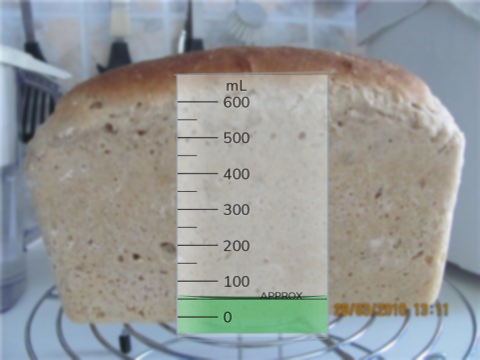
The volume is value=50 unit=mL
